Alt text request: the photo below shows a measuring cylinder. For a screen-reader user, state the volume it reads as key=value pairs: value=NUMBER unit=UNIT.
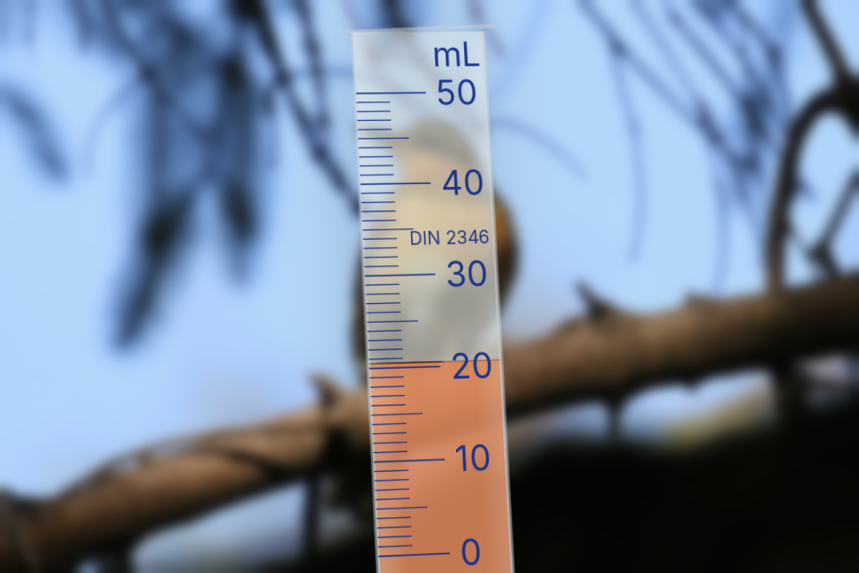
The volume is value=20.5 unit=mL
